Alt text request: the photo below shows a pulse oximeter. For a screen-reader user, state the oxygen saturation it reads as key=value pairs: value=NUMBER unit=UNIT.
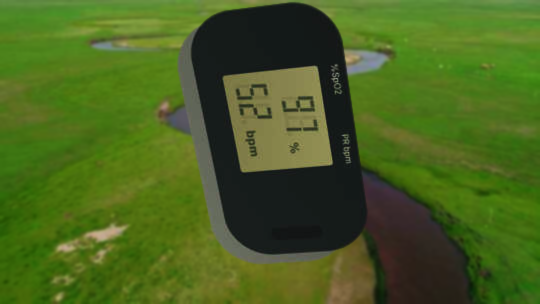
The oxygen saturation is value=97 unit=%
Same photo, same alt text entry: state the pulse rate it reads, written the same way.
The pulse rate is value=52 unit=bpm
